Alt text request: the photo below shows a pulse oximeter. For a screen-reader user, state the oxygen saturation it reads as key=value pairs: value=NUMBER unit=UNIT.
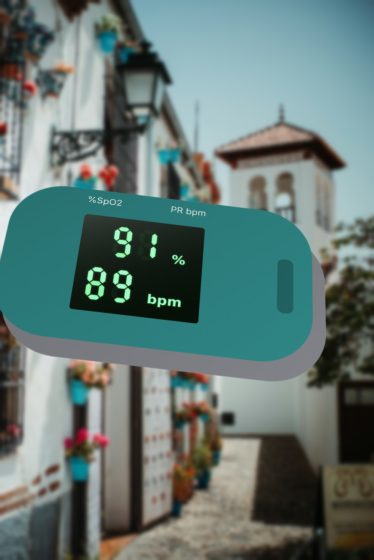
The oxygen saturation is value=91 unit=%
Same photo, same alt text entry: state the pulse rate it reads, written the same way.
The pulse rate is value=89 unit=bpm
